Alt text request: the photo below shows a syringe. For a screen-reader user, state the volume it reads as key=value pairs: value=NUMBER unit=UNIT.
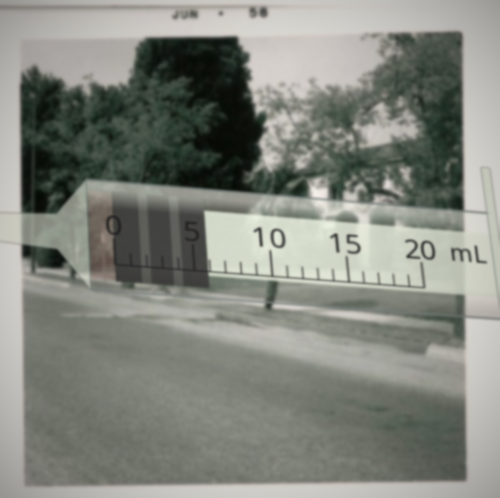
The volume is value=0 unit=mL
